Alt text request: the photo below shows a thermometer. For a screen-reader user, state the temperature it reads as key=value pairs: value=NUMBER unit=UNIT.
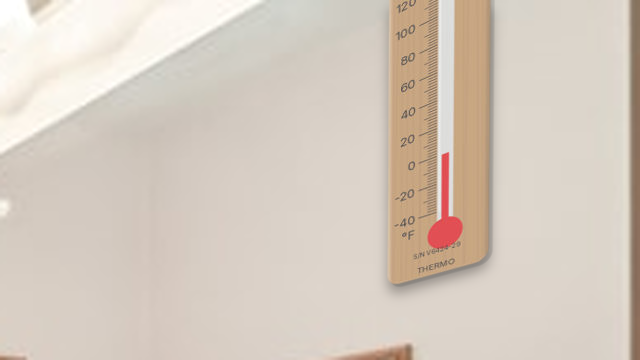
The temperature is value=0 unit=°F
